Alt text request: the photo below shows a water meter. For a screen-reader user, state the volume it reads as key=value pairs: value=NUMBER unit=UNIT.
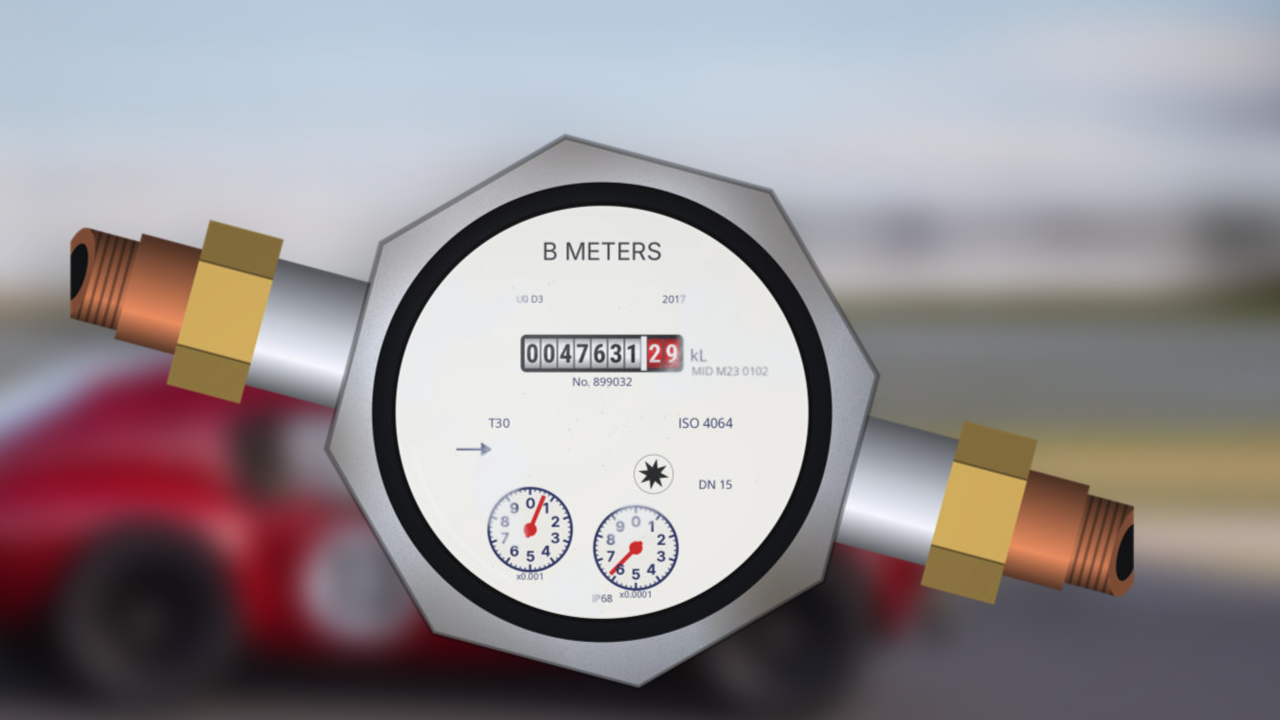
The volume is value=47631.2906 unit=kL
